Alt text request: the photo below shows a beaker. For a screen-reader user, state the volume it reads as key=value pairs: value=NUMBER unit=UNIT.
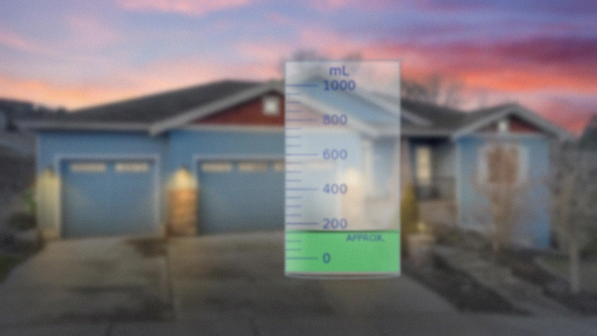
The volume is value=150 unit=mL
